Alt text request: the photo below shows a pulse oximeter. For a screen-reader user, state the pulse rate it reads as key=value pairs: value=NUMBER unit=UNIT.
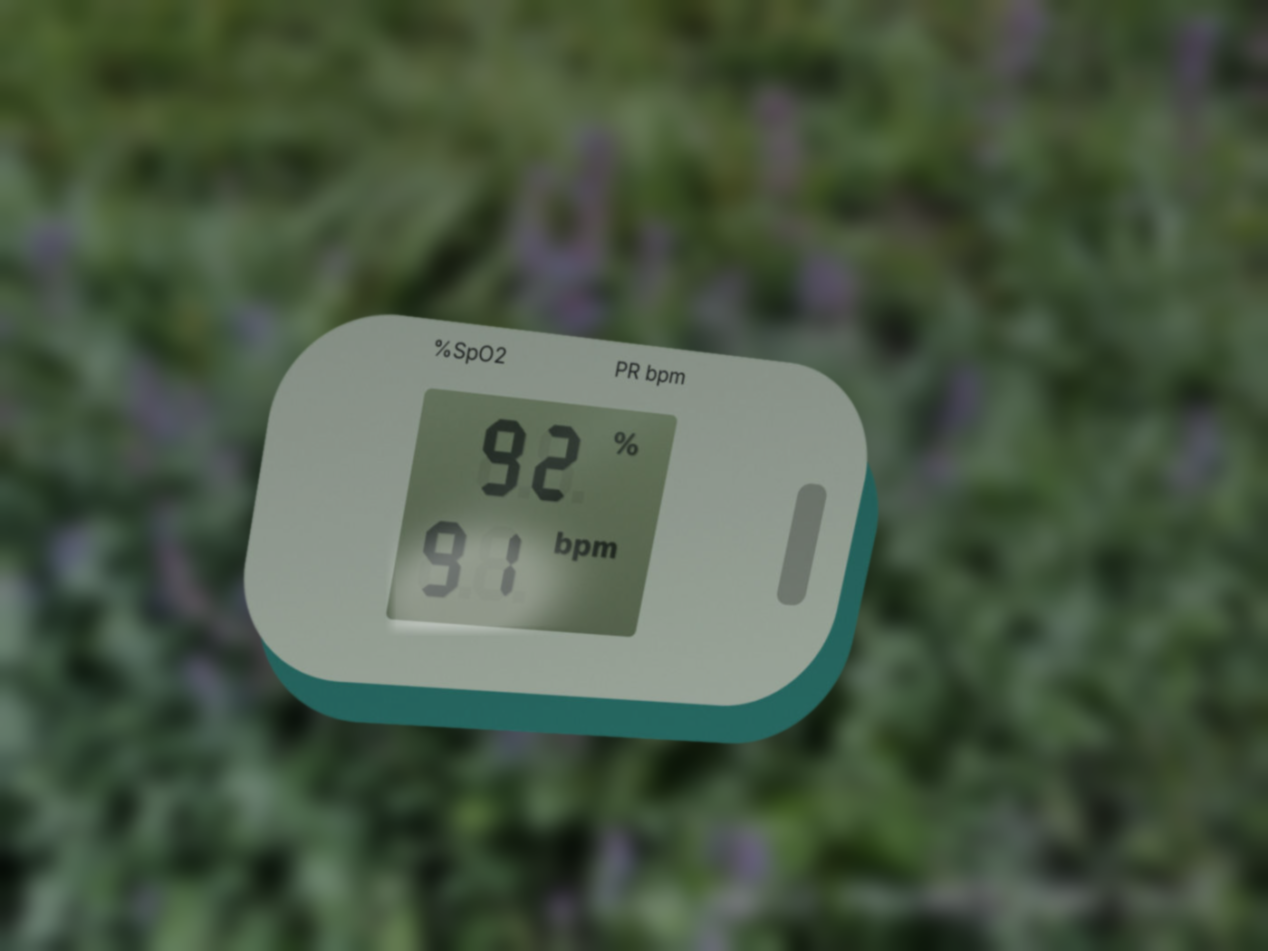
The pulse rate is value=91 unit=bpm
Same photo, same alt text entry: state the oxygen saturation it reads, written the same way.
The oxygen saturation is value=92 unit=%
